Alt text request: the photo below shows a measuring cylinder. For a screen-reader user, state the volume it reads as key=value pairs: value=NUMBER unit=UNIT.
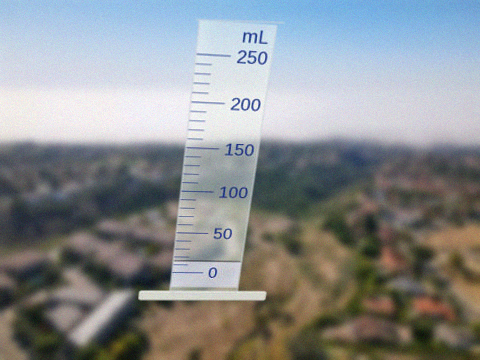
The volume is value=15 unit=mL
